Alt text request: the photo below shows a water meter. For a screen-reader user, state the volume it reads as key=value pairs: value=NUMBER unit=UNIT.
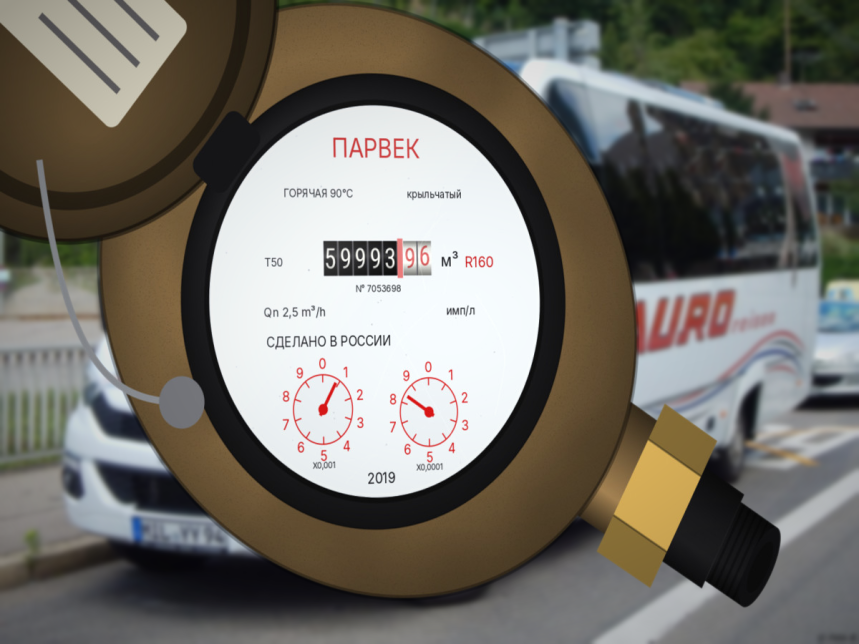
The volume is value=59993.9608 unit=m³
